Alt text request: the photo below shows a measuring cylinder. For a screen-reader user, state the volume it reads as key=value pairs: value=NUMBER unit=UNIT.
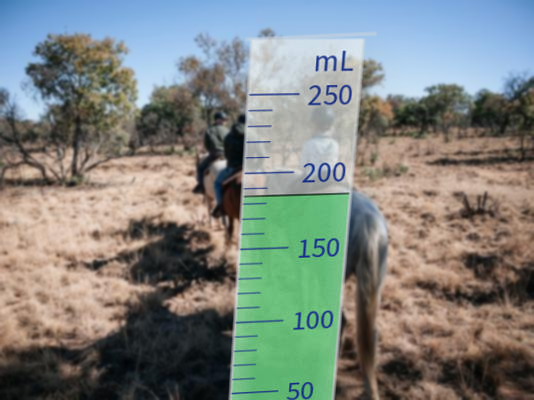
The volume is value=185 unit=mL
